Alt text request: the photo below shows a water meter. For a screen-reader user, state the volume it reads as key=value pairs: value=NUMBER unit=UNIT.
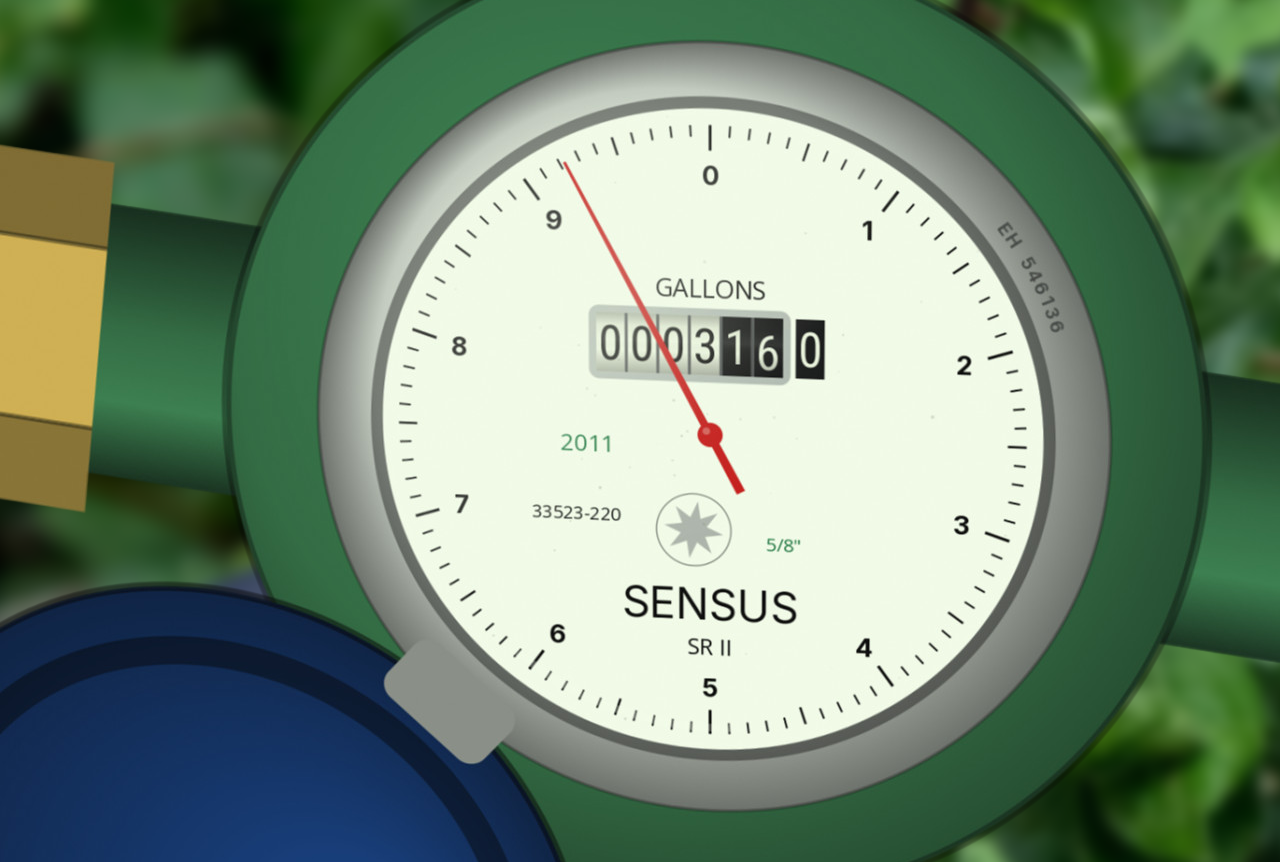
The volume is value=3159.2 unit=gal
